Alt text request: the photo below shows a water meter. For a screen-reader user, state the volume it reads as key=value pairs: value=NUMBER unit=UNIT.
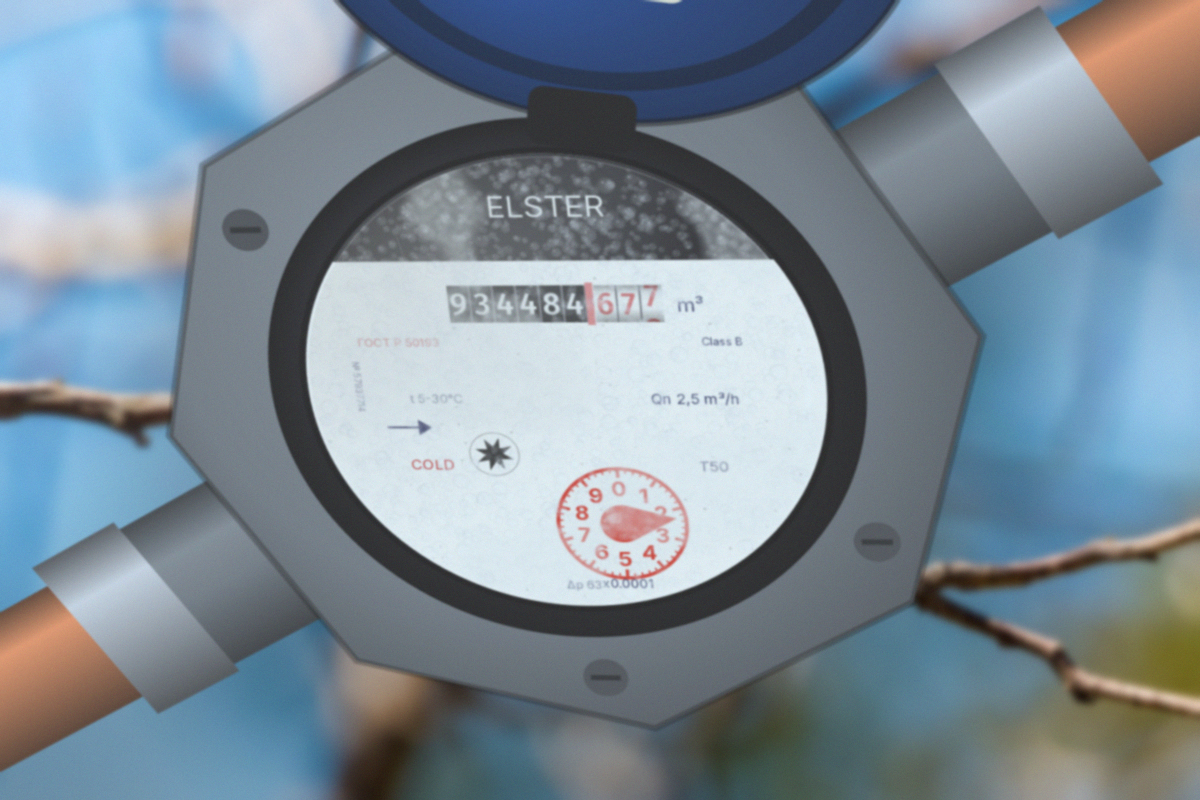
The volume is value=934484.6772 unit=m³
